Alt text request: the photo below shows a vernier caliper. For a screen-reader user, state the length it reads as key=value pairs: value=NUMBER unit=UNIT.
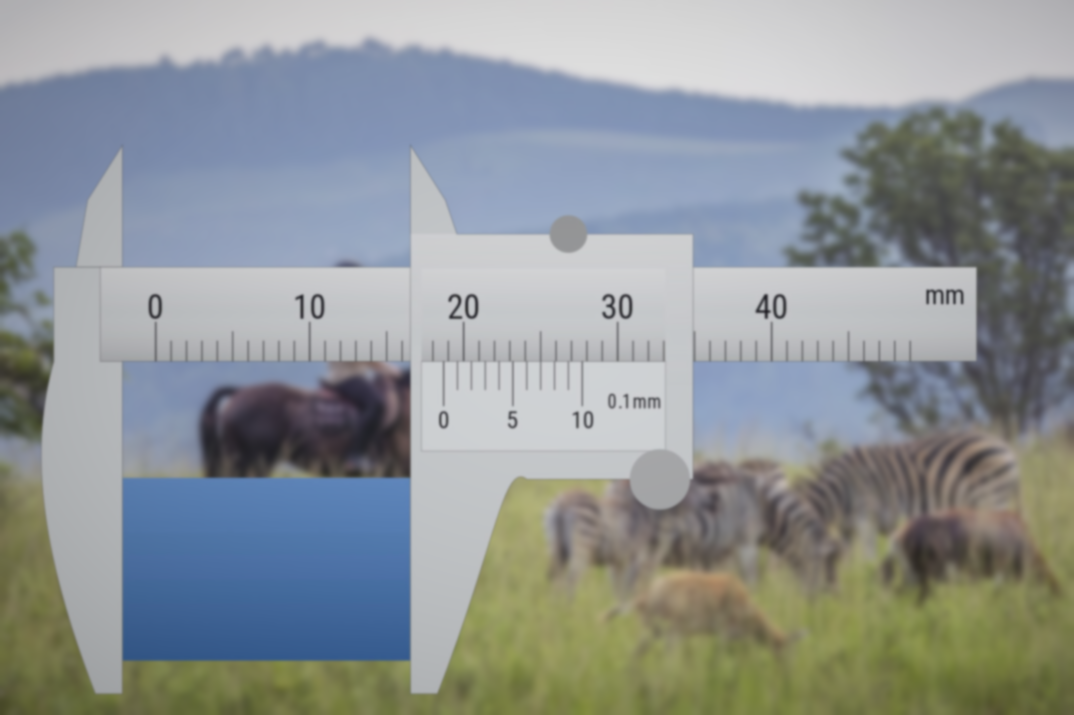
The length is value=18.7 unit=mm
